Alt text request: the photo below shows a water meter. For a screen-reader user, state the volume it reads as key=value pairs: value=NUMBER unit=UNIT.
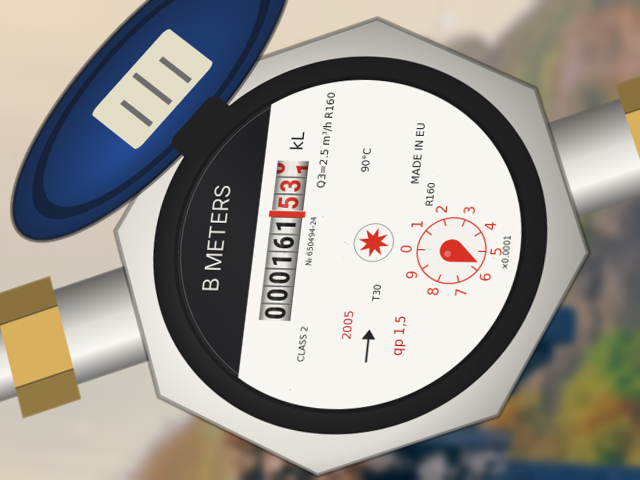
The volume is value=161.5305 unit=kL
